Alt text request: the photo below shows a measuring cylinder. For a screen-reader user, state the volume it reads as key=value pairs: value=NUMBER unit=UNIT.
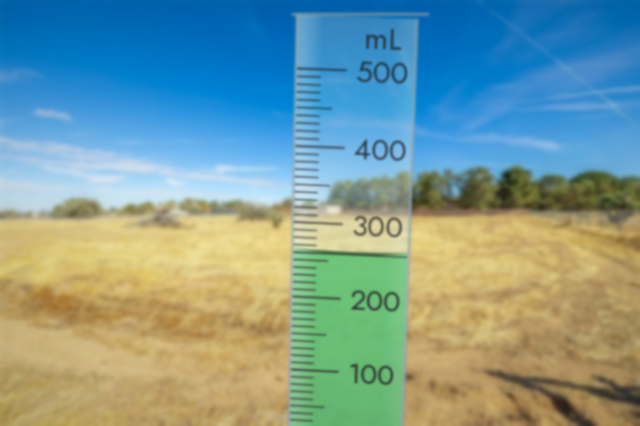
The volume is value=260 unit=mL
